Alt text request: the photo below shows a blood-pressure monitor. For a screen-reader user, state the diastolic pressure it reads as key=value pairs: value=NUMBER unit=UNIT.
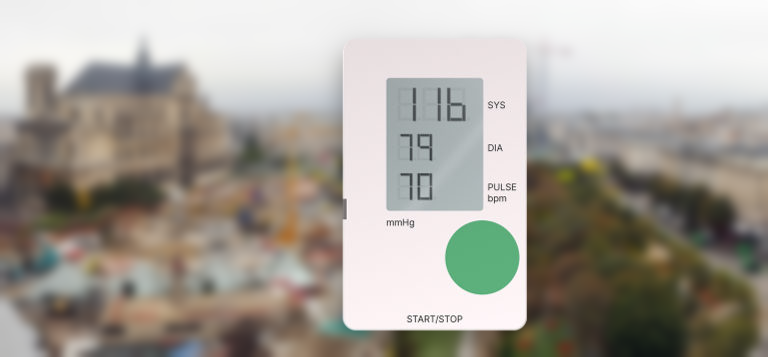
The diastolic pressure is value=79 unit=mmHg
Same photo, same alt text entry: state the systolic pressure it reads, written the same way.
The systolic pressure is value=116 unit=mmHg
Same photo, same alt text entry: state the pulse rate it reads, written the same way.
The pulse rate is value=70 unit=bpm
